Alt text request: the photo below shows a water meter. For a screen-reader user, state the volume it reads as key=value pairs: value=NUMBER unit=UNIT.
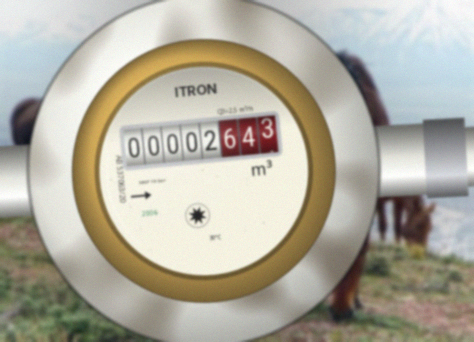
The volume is value=2.643 unit=m³
